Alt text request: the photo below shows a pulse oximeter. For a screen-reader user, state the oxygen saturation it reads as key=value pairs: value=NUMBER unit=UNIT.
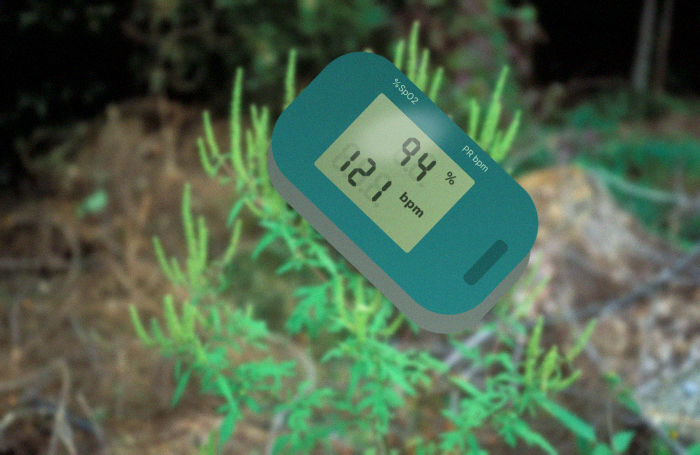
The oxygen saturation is value=94 unit=%
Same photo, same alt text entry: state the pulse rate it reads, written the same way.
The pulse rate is value=121 unit=bpm
